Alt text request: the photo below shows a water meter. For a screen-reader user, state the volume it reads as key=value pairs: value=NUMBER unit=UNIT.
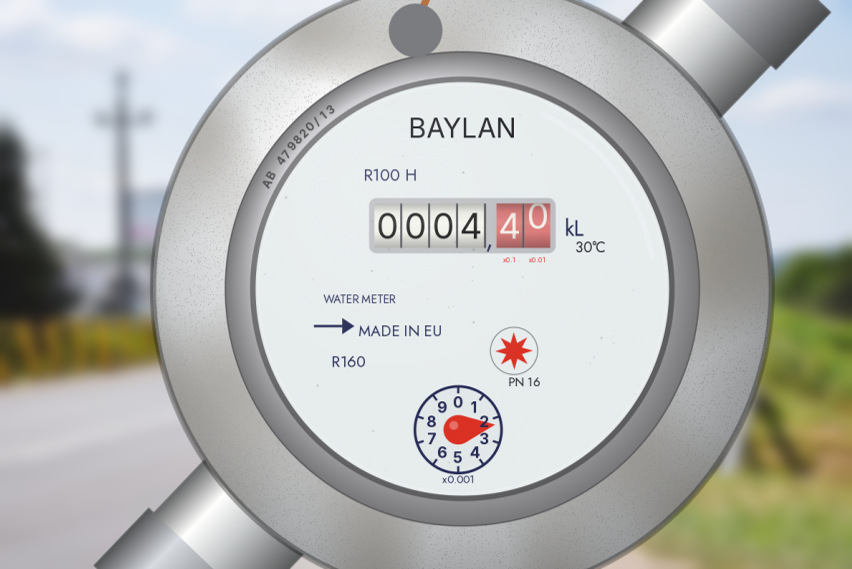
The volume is value=4.402 unit=kL
